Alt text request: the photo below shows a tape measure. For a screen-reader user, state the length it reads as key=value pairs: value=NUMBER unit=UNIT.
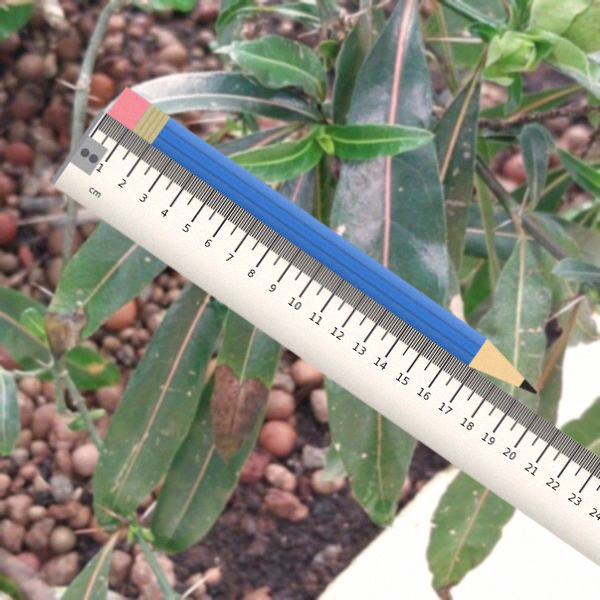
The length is value=19.5 unit=cm
